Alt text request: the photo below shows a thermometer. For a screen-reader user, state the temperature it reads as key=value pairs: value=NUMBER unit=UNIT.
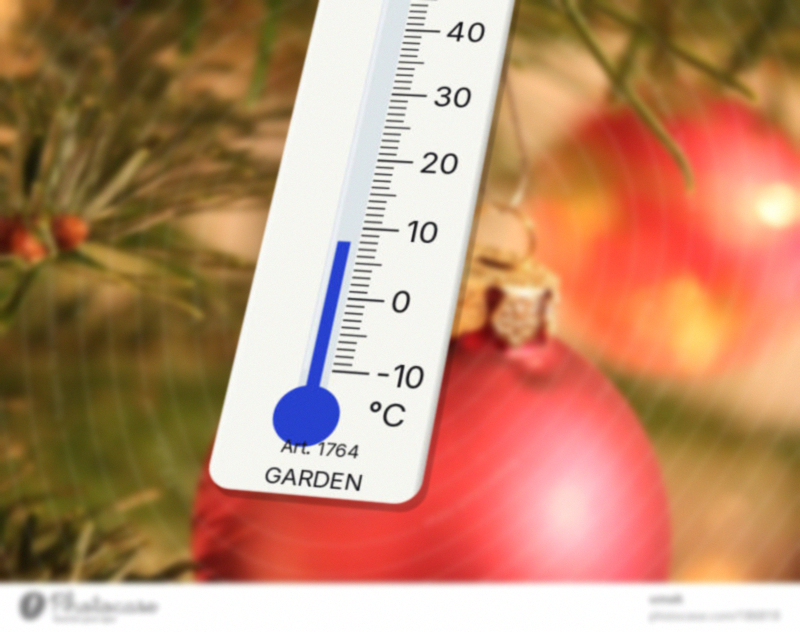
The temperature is value=8 unit=°C
